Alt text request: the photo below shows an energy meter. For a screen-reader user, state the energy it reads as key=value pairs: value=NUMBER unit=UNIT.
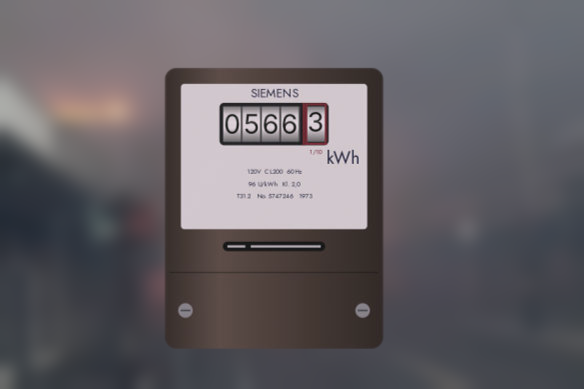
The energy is value=566.3 unit=kWh
